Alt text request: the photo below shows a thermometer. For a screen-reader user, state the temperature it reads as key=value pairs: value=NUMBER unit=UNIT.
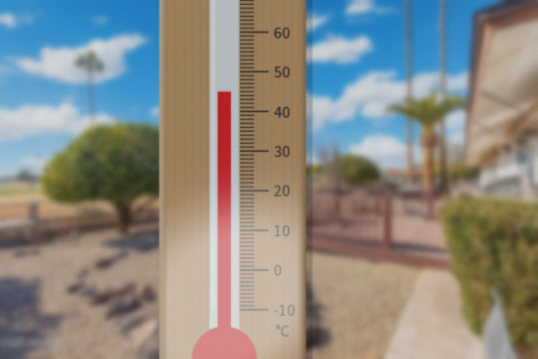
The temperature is value=45 unit=°C
